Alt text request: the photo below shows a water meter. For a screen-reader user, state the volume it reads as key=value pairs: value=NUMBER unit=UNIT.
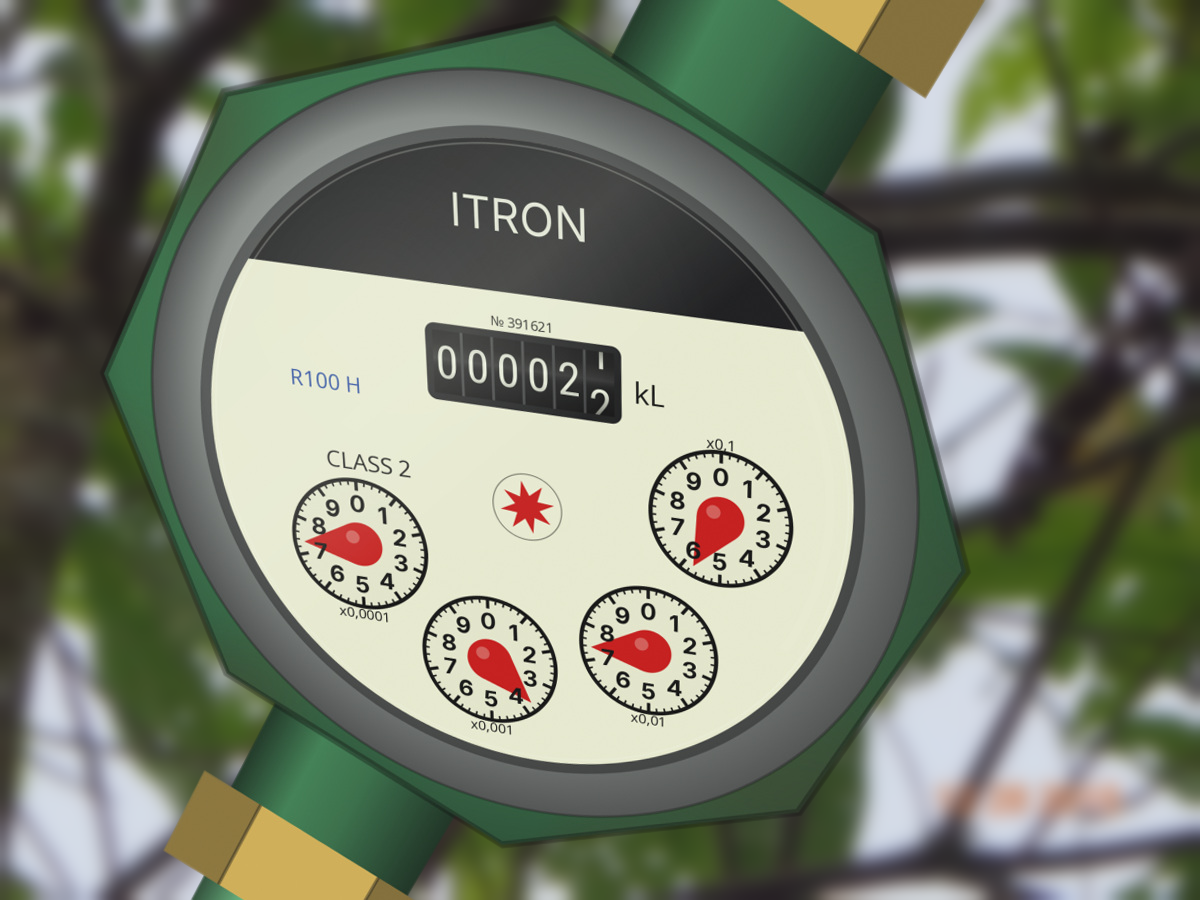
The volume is value=21.5737 unit=kL
